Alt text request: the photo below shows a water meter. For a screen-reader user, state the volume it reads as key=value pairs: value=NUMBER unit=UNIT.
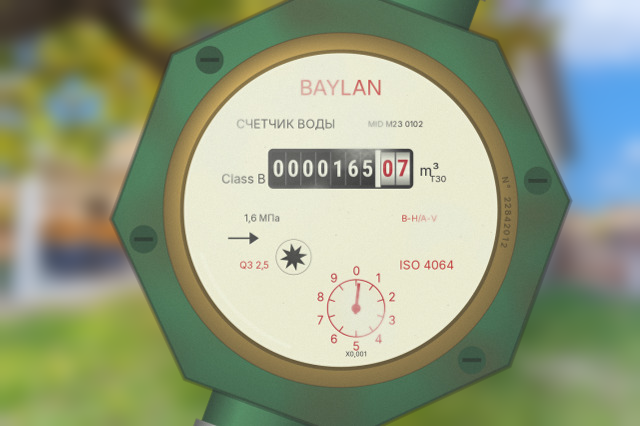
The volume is value=165.070 unit=m³
